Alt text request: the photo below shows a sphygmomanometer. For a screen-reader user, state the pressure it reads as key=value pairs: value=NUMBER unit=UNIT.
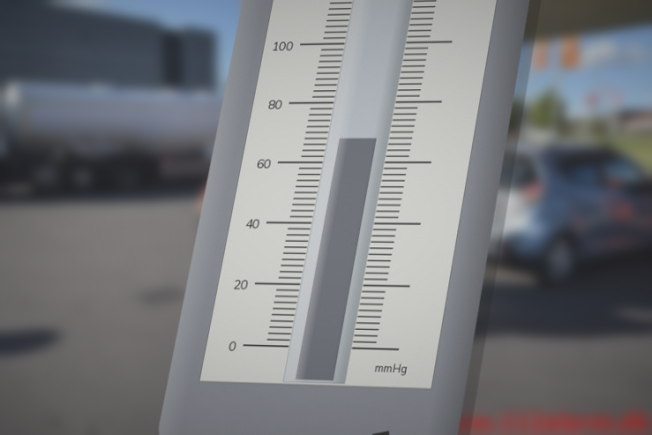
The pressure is value=68 unit=mmHg
